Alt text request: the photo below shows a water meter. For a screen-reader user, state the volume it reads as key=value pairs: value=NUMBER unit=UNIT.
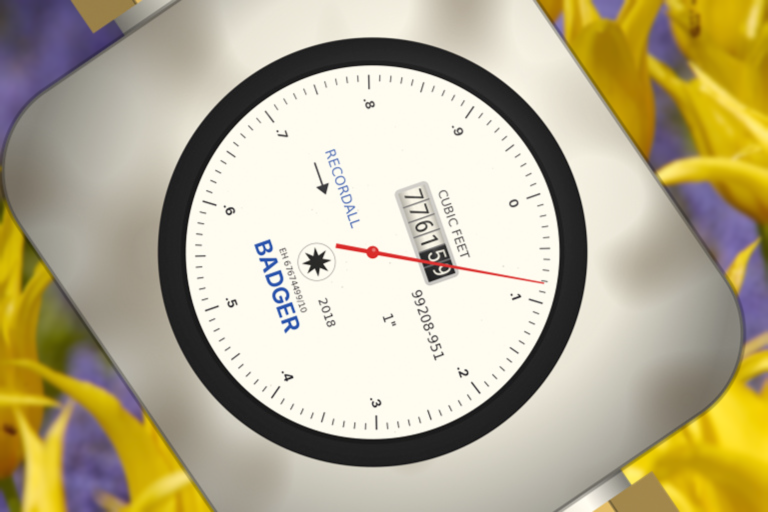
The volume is value=776159.08 unit=ft³
